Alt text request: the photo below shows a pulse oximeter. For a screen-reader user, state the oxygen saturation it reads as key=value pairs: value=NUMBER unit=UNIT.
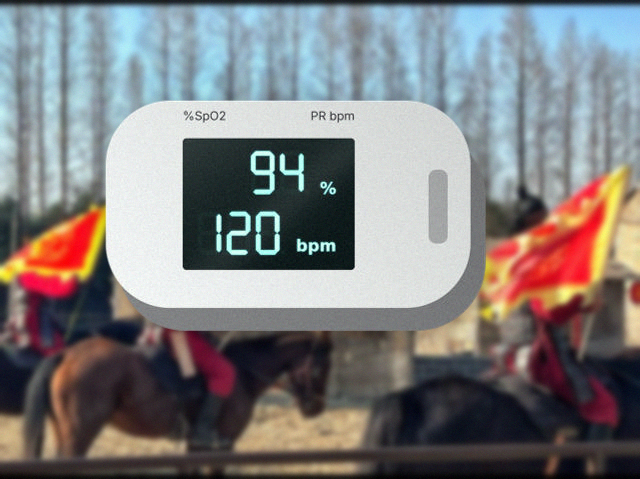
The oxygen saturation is value=94 unit=%
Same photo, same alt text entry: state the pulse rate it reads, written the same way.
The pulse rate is value=120 unit=bpm
